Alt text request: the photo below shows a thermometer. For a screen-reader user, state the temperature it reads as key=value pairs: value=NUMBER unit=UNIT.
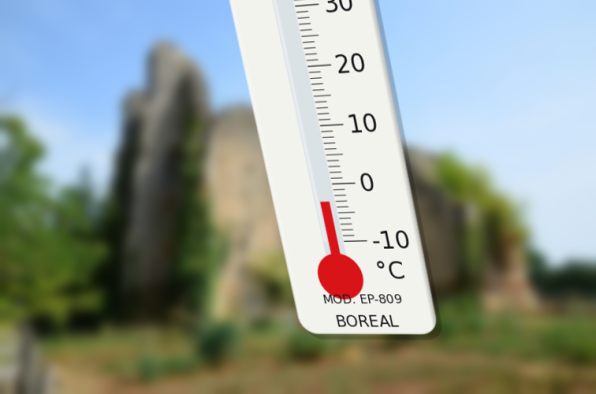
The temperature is value=-3 unit=°C
